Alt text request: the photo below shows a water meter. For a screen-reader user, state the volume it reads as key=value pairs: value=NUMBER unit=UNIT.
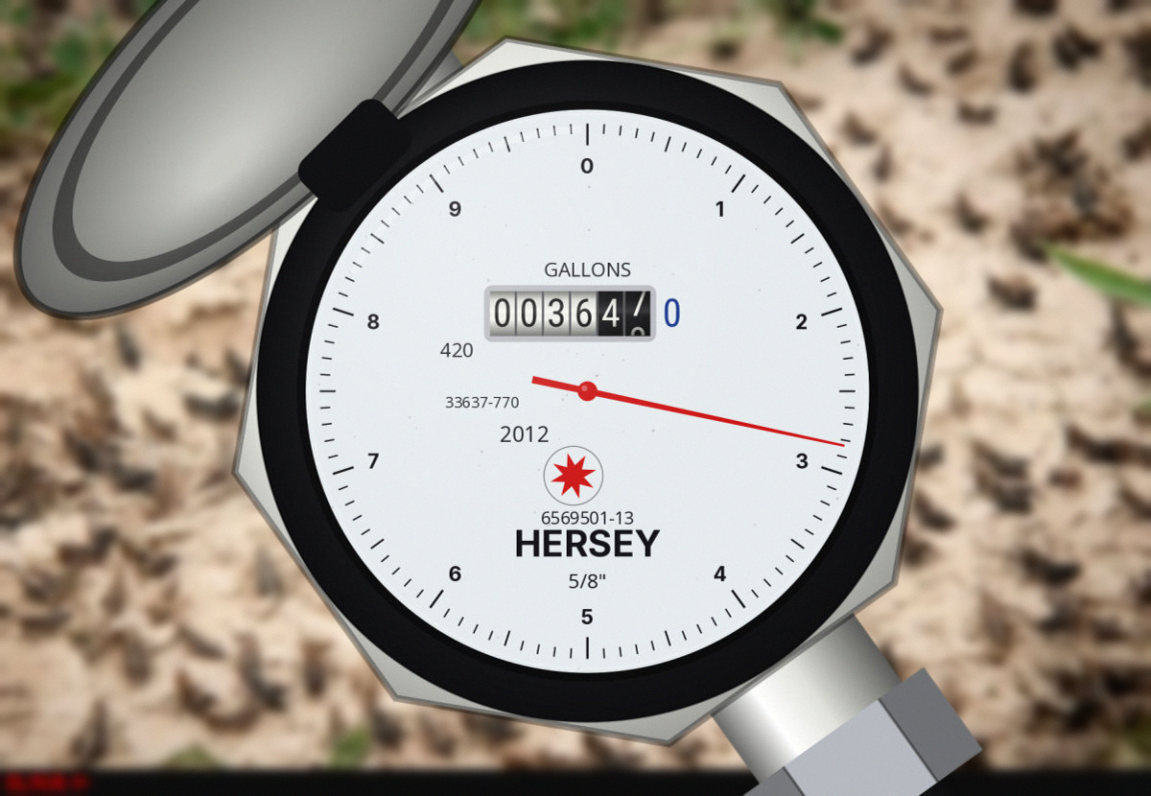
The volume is value=36472.8 unit=gal
